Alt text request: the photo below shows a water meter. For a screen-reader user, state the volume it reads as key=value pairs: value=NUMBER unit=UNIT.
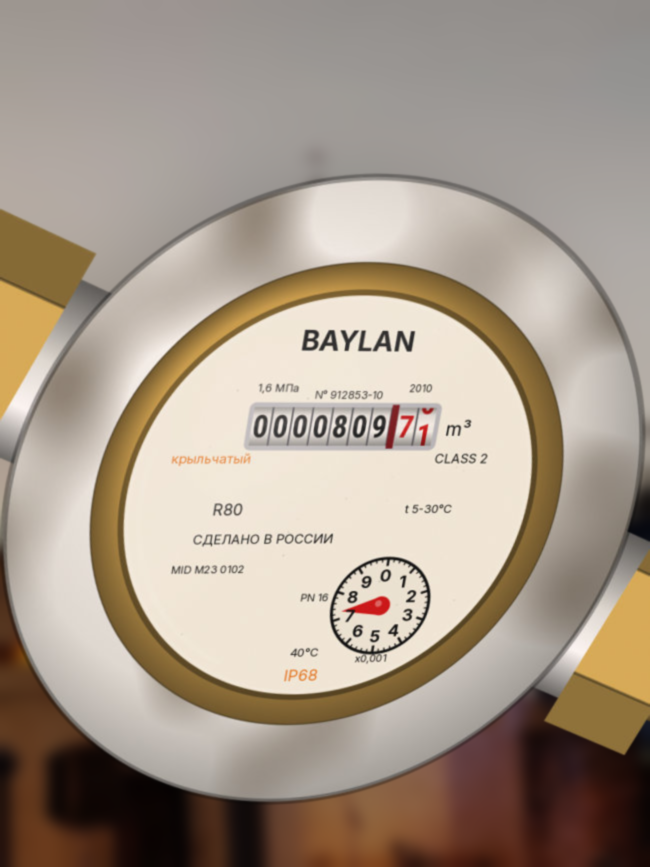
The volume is value=809.707 unit=m³
